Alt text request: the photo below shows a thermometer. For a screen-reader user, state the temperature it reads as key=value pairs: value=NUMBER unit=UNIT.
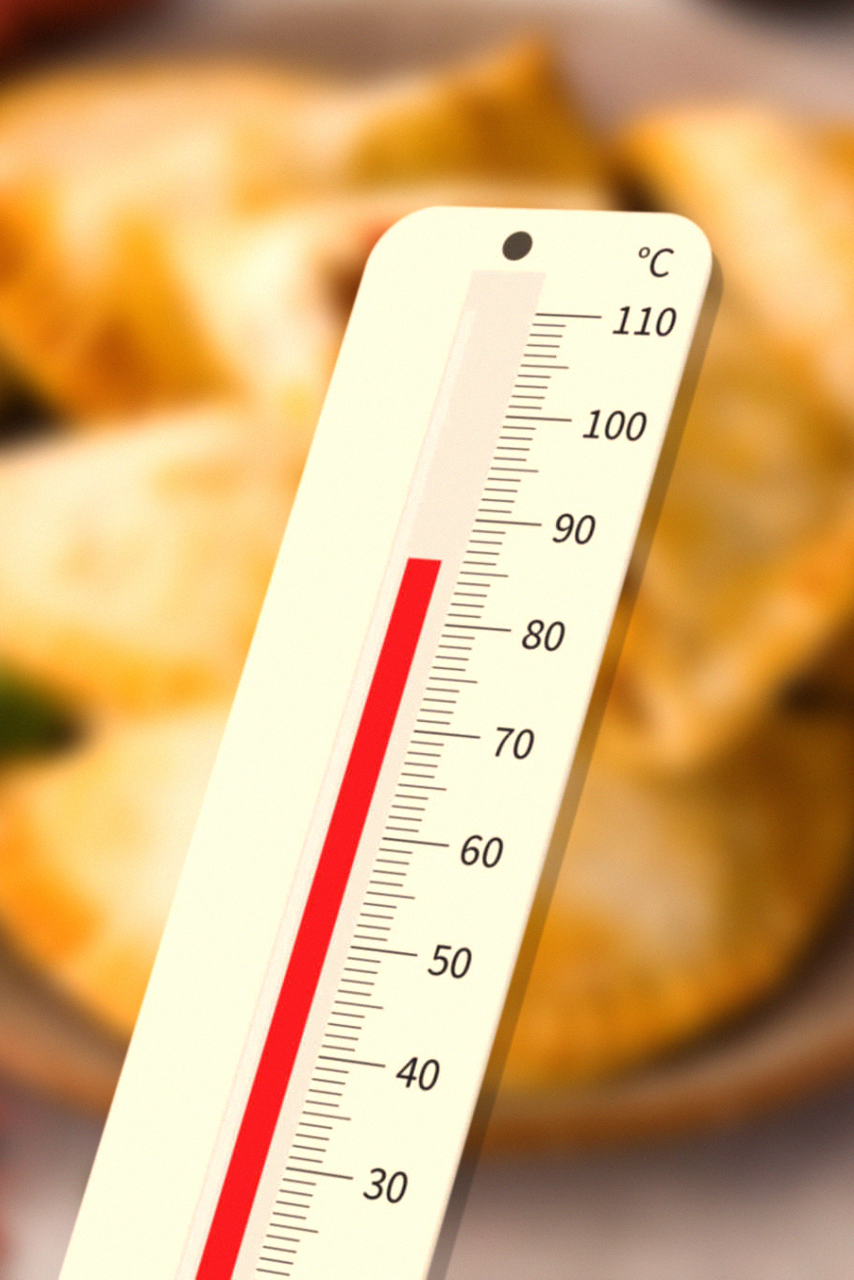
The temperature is value=86 unit=°C
